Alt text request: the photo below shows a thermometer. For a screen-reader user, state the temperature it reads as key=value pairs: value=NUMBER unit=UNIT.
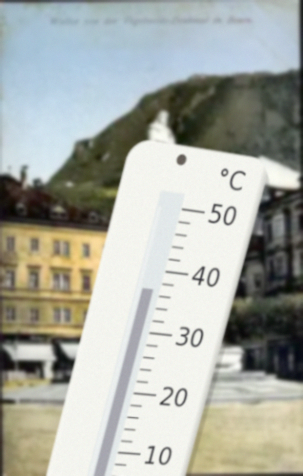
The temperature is value=37 unit=°C
